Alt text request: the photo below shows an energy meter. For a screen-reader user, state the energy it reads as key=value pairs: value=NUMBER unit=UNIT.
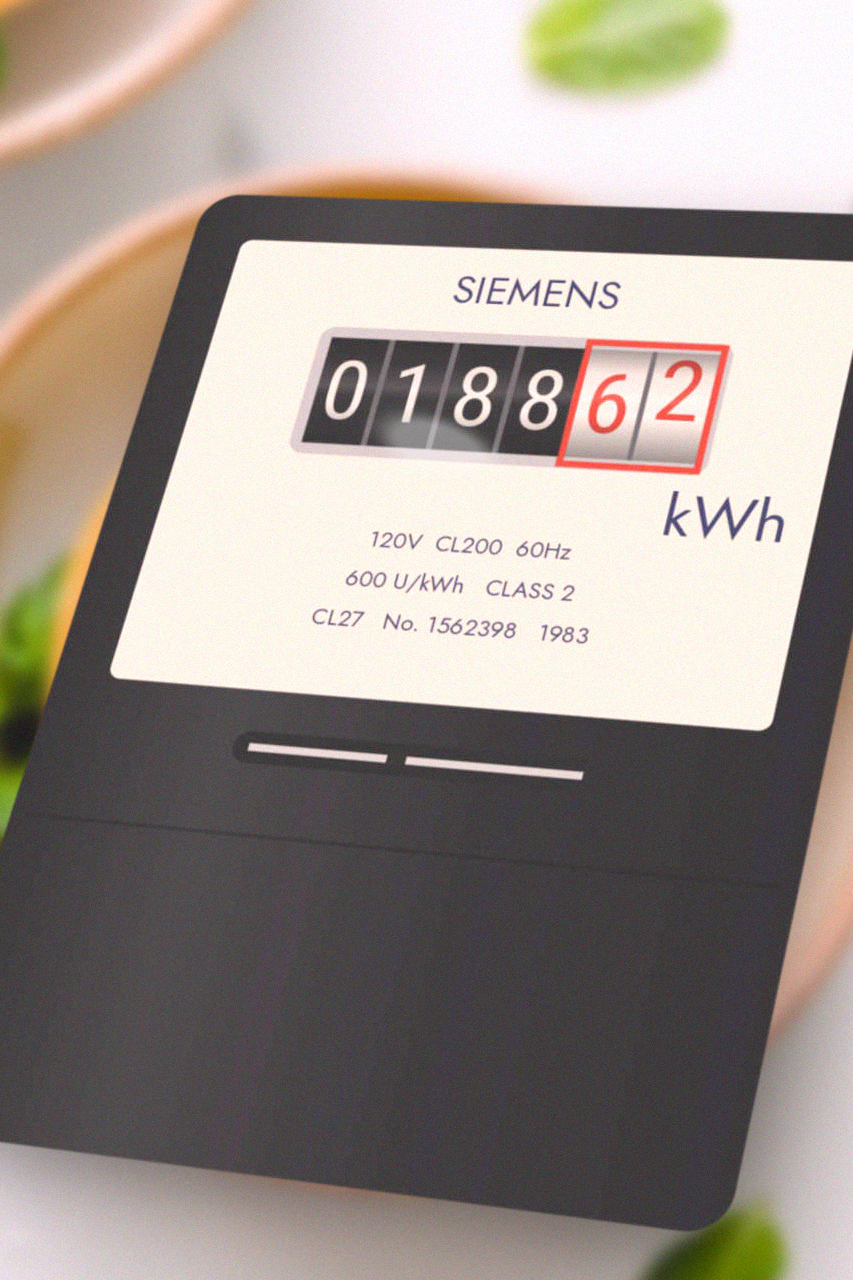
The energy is value=188.62 unit=kWh
